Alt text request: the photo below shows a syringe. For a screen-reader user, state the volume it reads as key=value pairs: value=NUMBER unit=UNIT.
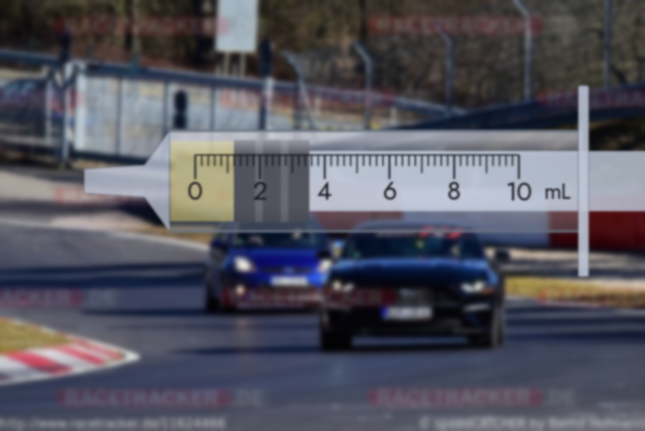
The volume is value=1.2 unit=mL
